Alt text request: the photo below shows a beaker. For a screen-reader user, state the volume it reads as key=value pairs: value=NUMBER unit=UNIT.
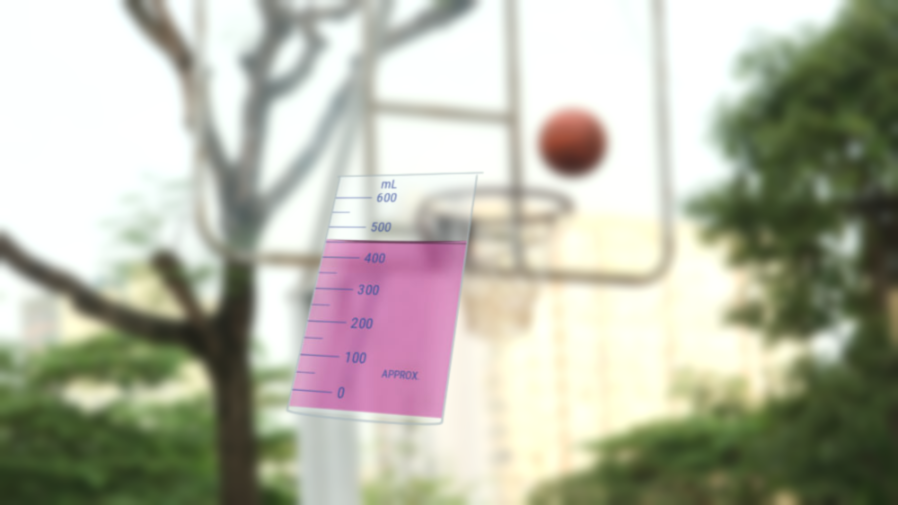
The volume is value=450 unit=mL
